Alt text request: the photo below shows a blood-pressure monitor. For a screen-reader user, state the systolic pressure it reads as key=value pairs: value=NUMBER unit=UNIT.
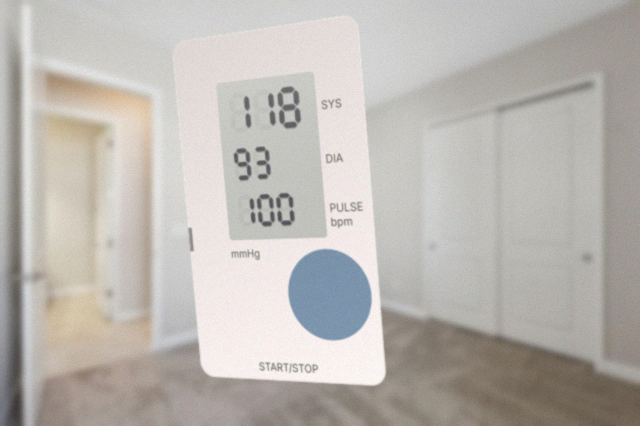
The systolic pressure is value=118 unit=mmHg
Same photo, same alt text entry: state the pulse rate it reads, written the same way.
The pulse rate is value=100 unit=bpm
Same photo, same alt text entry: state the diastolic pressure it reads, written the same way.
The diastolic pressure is value=93 unit=mmHg
